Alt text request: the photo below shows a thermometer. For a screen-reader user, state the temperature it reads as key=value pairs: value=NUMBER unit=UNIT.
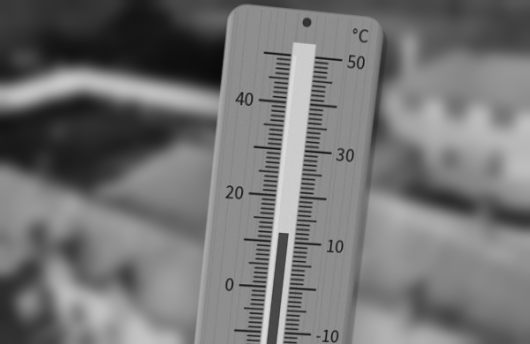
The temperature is value=12 unit=°C
